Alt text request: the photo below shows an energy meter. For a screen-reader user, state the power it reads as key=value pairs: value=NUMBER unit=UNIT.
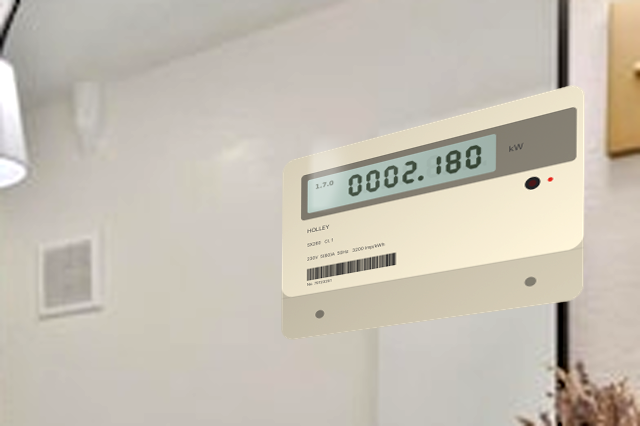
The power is value=2.180 unit=kW
